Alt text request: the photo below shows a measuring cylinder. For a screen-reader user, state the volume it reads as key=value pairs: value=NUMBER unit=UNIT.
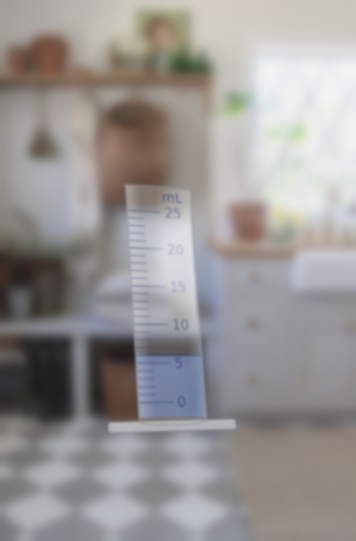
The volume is value=6 unit=mL
